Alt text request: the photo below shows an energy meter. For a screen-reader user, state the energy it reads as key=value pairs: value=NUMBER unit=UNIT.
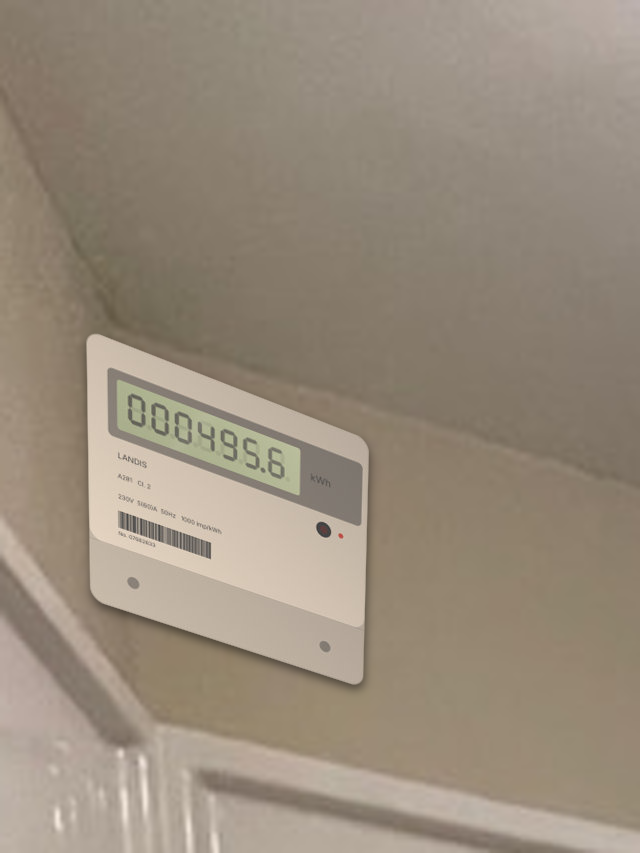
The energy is value=495.6 unit=kWh
